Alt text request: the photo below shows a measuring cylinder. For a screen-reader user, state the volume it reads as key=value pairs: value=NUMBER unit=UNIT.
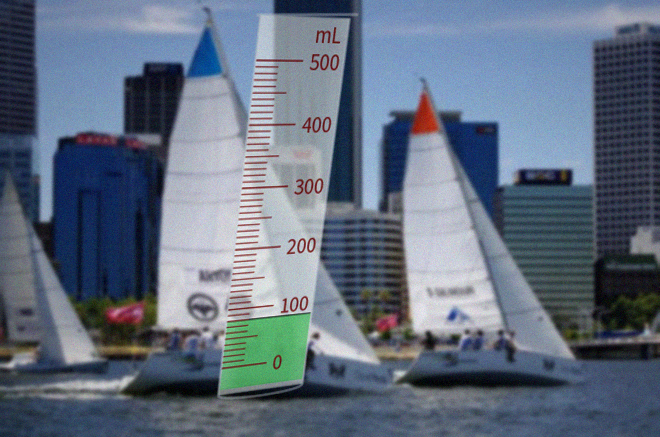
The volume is value=80 unit=mL
